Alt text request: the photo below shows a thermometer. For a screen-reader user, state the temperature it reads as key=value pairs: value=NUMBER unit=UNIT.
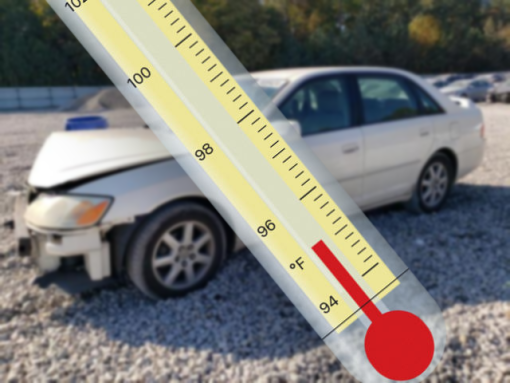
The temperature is value=95.1 unit=°F
